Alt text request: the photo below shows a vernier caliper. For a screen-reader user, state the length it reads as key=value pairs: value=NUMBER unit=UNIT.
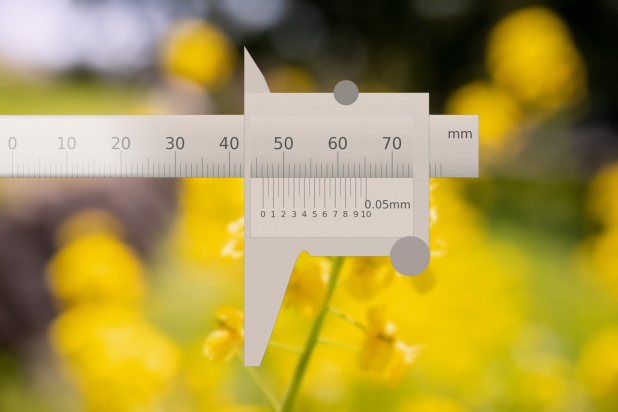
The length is value=46.2 unit=mm
